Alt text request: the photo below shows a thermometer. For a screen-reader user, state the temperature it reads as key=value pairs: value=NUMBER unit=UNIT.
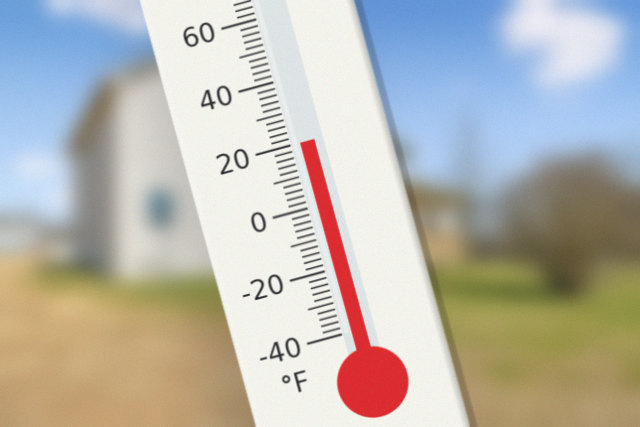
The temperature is value=20 unit=°F
